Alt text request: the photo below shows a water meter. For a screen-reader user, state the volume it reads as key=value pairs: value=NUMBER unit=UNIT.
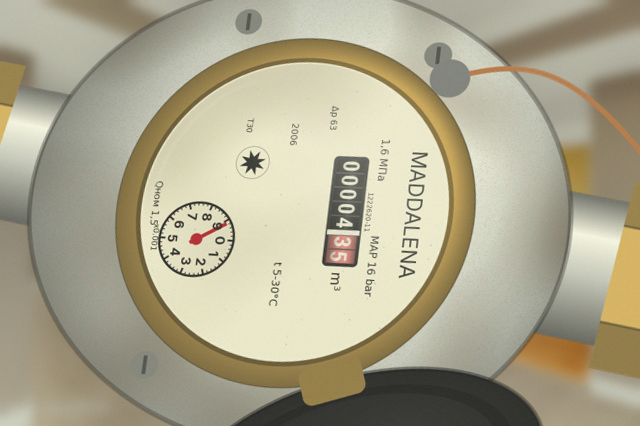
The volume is value=4.349 unit=m³
